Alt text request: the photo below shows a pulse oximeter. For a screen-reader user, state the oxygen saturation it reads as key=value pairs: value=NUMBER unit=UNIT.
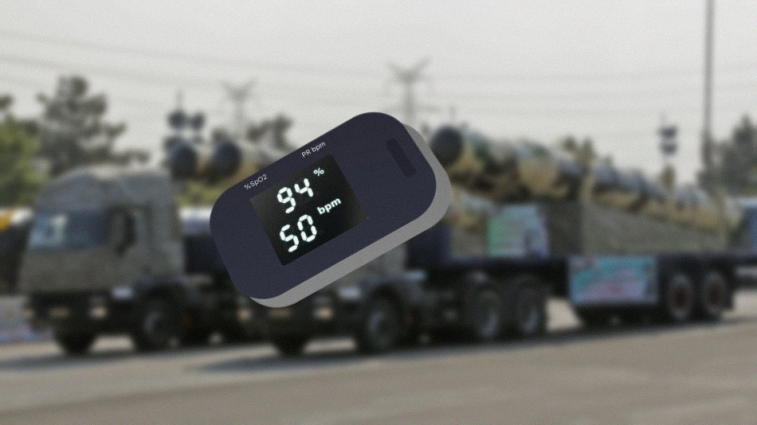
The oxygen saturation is value=94 unit=%
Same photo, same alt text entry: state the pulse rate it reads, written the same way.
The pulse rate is value=50 unit=bpm
